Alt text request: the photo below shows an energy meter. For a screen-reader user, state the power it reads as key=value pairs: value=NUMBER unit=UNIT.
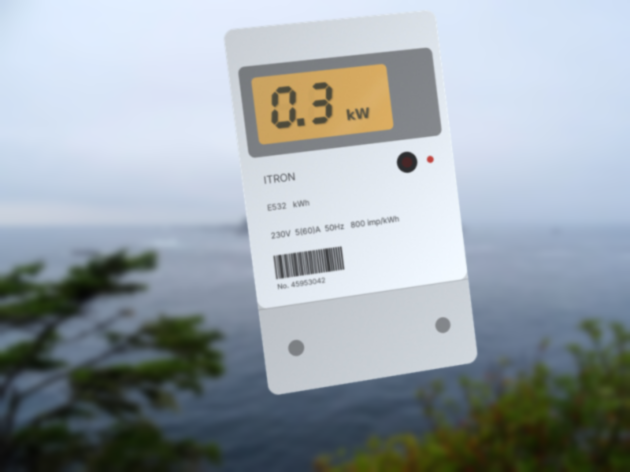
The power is value=0.3 unit=kW
